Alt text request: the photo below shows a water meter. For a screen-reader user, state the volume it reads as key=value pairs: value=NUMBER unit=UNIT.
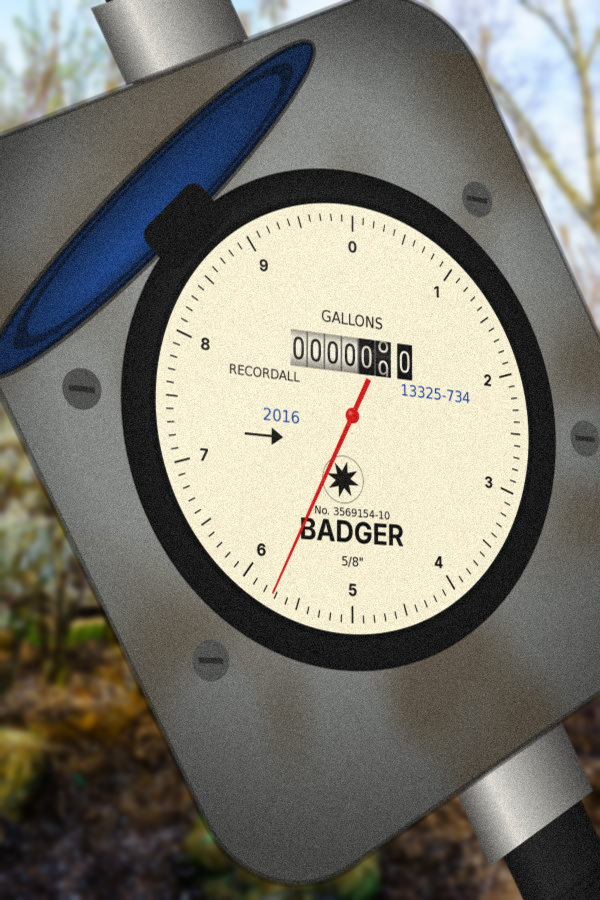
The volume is value=85.7 unit=gal
